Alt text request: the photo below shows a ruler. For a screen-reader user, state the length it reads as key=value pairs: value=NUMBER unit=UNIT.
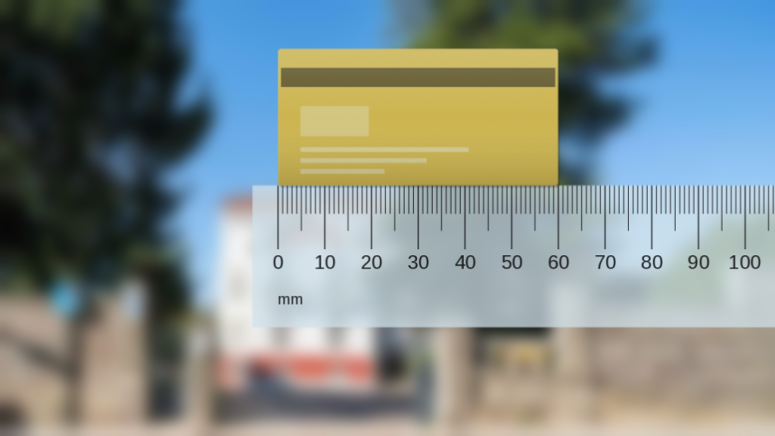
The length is value=60 unit=mm
